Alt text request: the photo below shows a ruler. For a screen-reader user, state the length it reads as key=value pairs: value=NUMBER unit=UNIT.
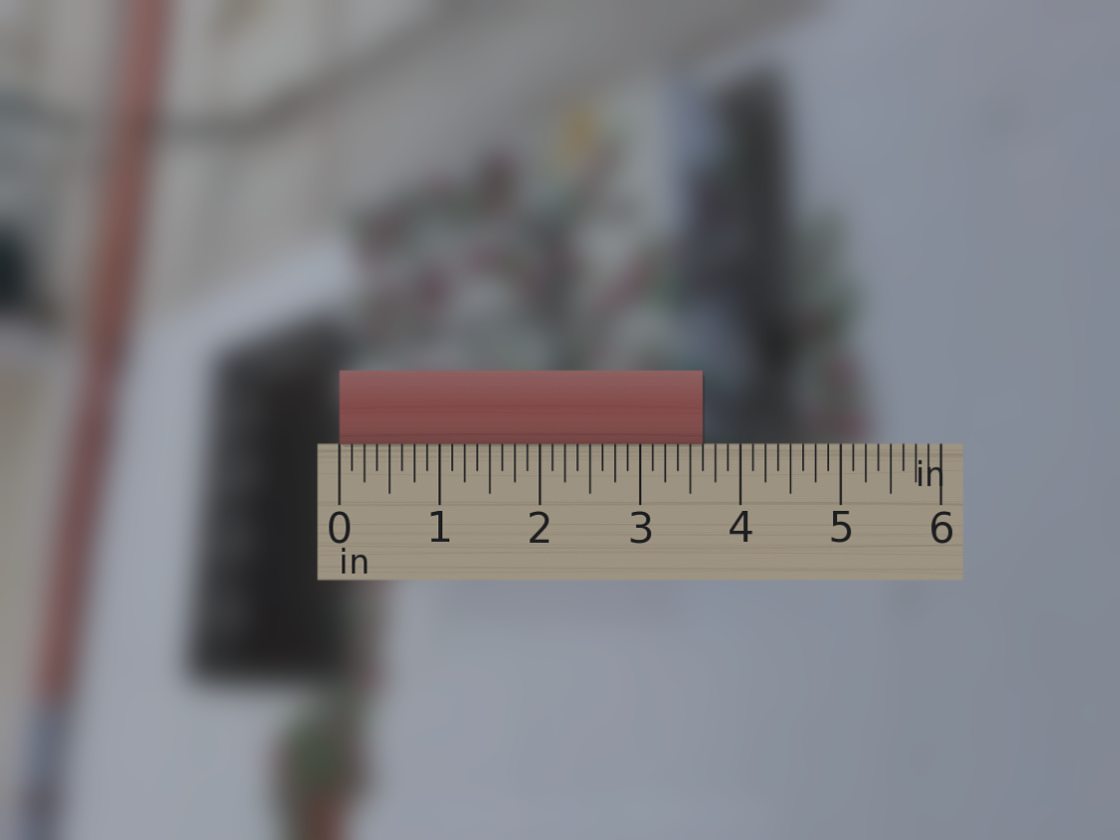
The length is value=3.625 unit=in
